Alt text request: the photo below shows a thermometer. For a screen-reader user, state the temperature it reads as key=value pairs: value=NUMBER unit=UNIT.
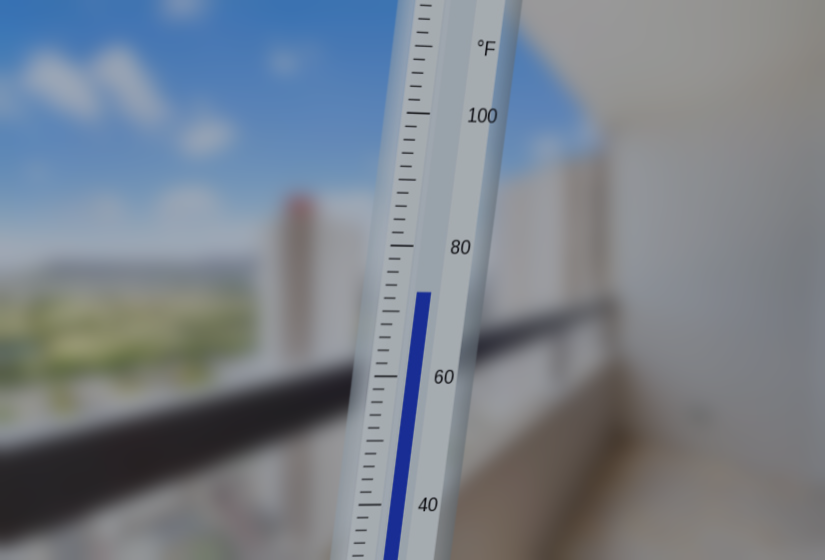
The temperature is value=73 unit=°F
